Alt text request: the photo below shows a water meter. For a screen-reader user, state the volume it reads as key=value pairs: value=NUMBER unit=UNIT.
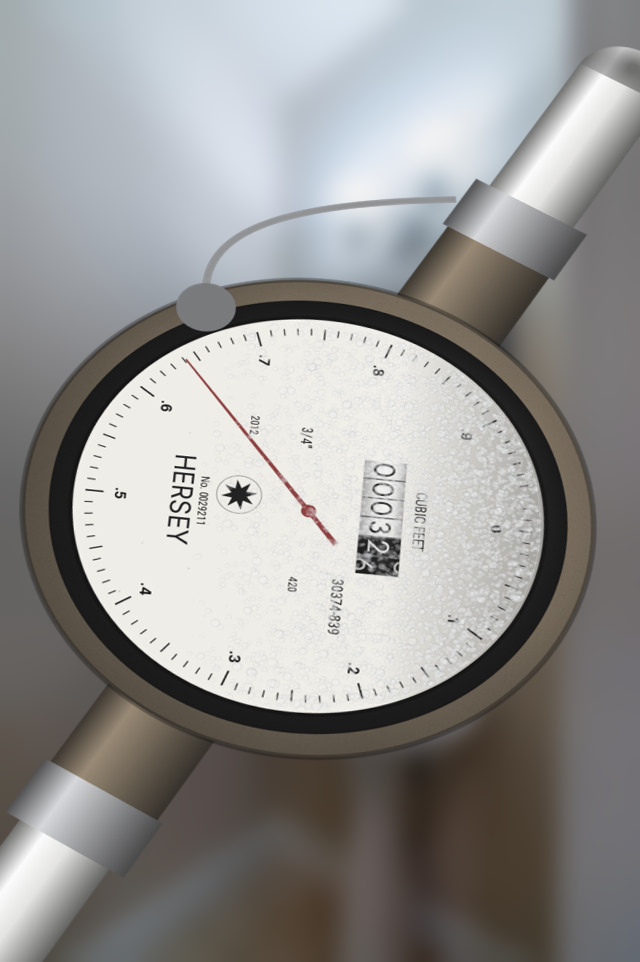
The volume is value=325.64 unit=ft³
